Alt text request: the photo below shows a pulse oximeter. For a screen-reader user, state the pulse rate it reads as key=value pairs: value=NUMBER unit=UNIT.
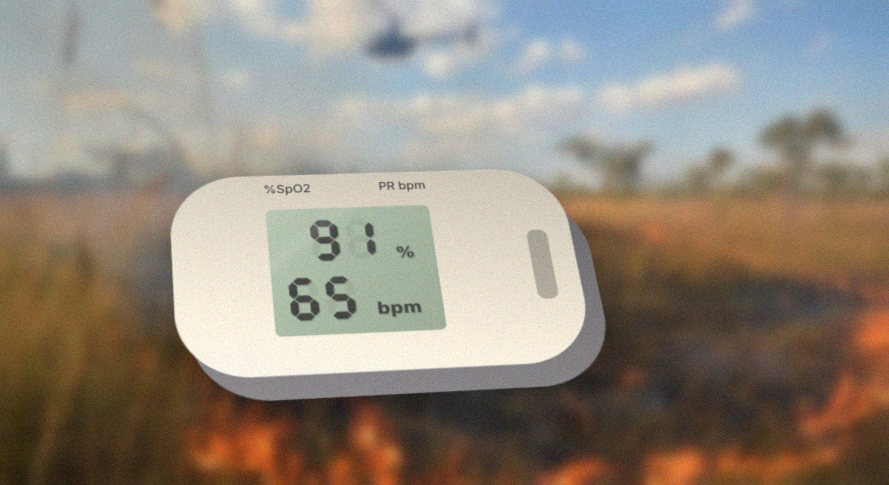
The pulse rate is value=65 unit=bpm
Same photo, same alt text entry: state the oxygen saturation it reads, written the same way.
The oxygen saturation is value=91 unit=%
